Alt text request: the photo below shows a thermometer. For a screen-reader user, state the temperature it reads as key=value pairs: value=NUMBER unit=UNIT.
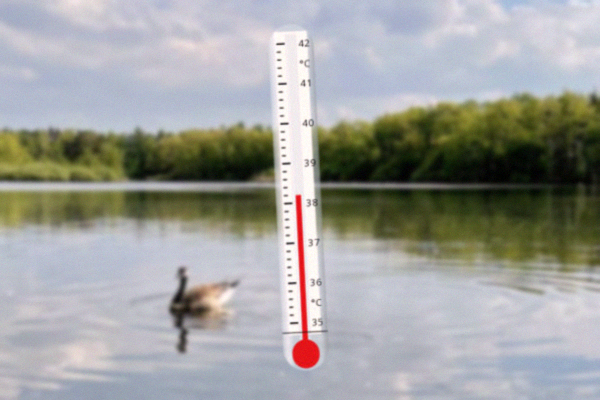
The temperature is value=38.2 unit=°C
